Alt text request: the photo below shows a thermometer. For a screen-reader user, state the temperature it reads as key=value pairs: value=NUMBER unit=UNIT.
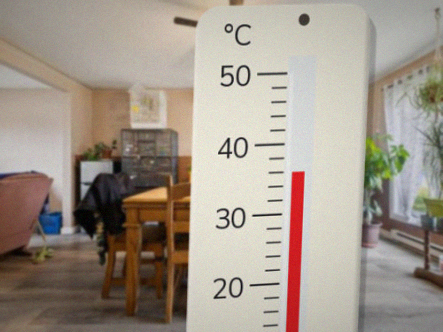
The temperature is value=36 unit=°C
